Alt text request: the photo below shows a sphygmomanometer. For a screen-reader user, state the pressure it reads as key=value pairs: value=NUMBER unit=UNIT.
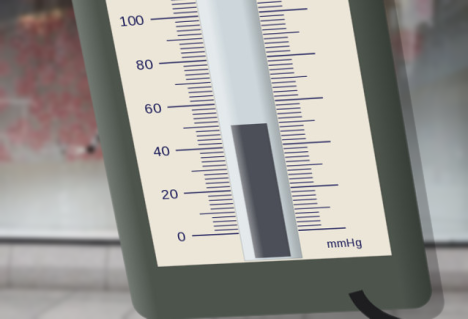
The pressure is value=50 unit=mmHg
